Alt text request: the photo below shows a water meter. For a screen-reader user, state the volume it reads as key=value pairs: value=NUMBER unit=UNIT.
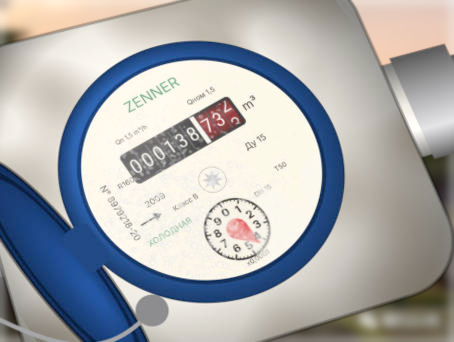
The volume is value=138.7324 unit=m³
